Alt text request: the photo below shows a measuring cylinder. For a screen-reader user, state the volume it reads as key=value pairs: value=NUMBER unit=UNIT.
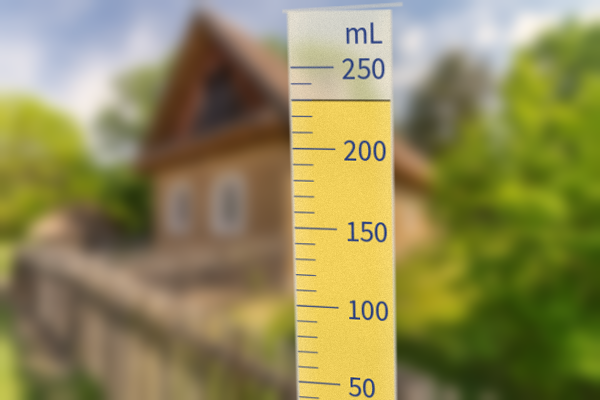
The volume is value=230 unit=mL
